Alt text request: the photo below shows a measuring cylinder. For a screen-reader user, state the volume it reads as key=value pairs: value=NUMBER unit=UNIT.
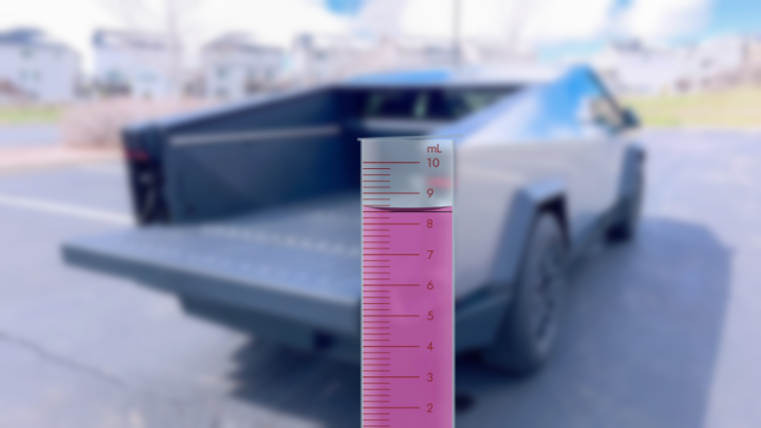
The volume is value=8.4 unit=mL
